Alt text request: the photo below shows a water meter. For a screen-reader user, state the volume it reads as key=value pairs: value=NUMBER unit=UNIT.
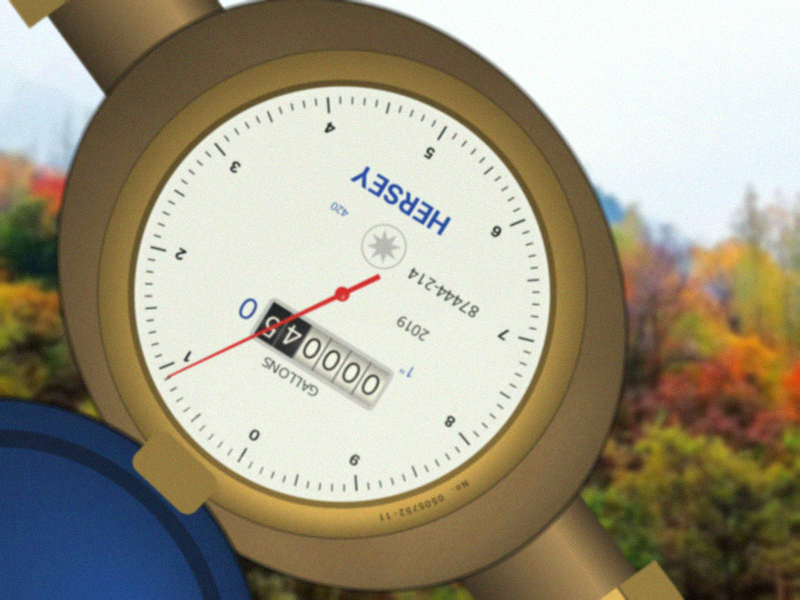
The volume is value=450.9 unit=gal
